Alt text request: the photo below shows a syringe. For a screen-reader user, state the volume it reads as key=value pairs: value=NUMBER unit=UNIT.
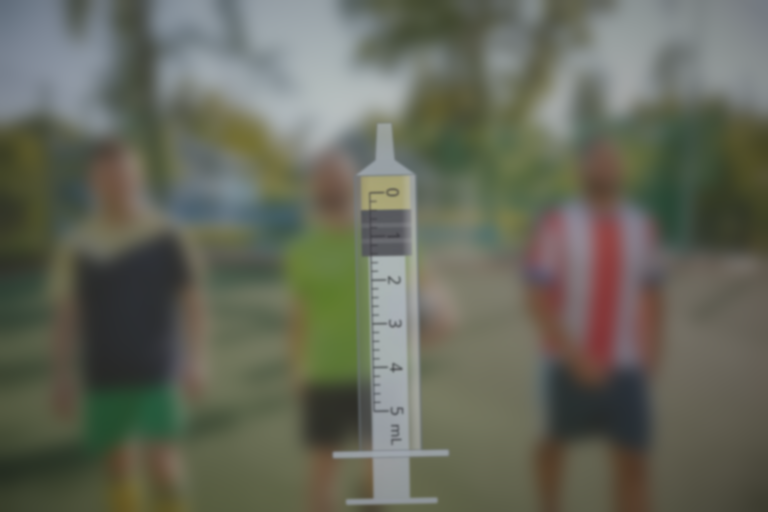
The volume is value=0.4 unit=mL
